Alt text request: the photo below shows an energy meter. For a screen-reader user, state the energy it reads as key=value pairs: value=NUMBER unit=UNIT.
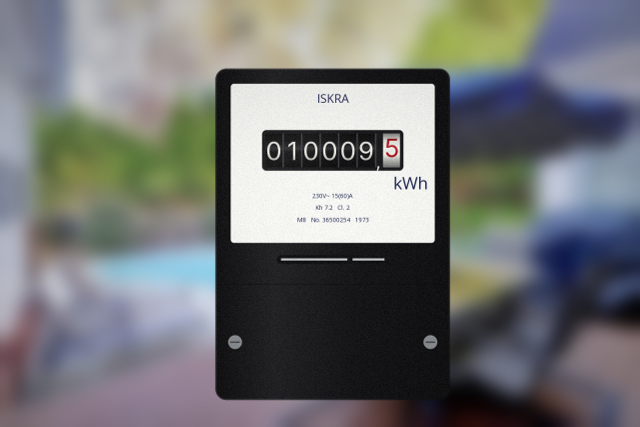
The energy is value=10009.5 unit=kWh
